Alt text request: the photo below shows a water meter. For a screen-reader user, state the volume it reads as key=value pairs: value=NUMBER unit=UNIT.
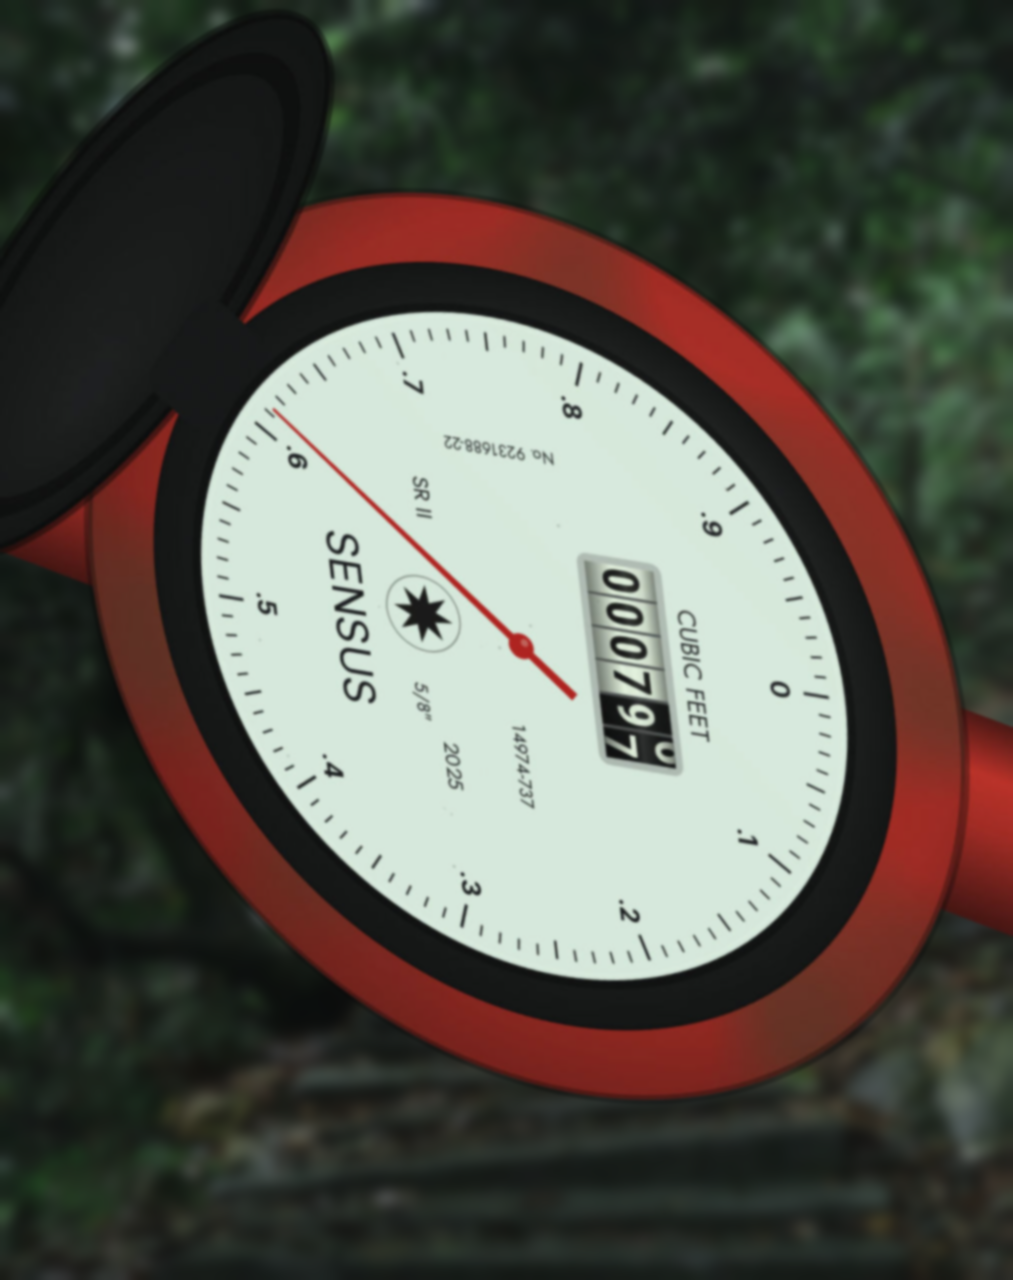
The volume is value=796.61 unit=ft³
